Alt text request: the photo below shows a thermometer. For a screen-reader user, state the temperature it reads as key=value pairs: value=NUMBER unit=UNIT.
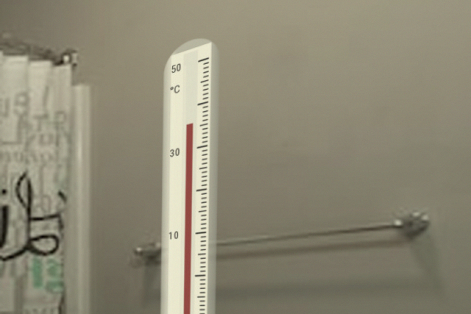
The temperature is value=36 unit=°C
